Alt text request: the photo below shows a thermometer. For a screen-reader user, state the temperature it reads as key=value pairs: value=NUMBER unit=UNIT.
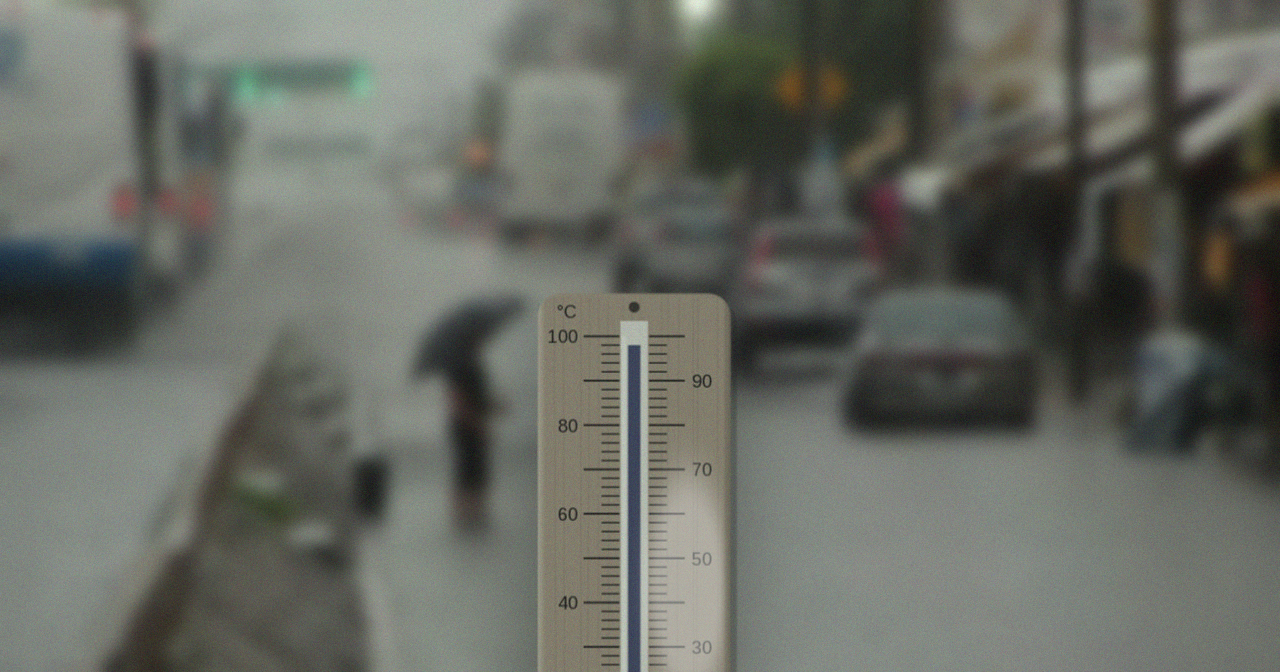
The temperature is value=98 unit=°C
